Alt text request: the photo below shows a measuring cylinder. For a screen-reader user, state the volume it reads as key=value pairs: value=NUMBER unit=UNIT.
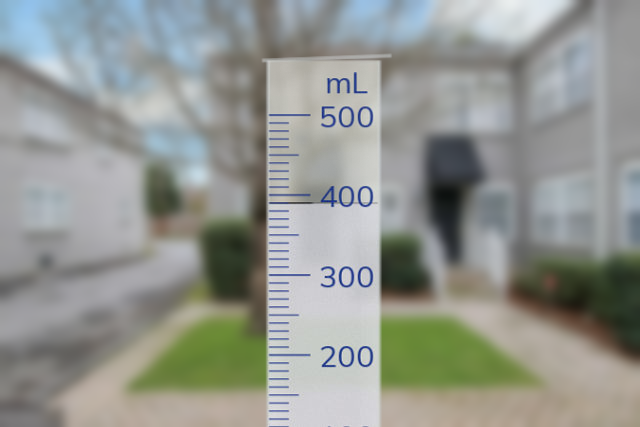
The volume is value=390 unit=mL
